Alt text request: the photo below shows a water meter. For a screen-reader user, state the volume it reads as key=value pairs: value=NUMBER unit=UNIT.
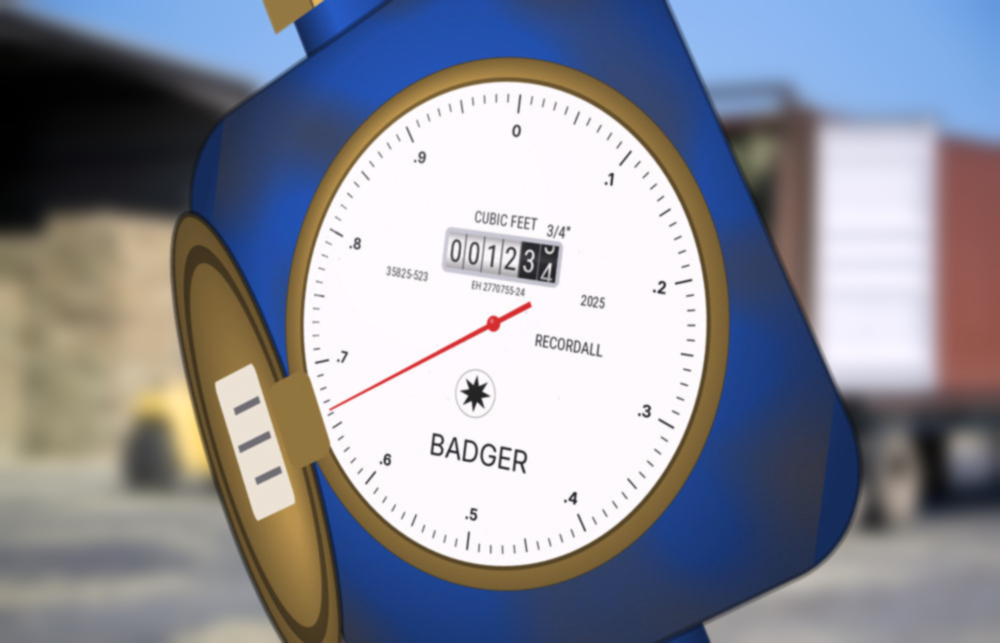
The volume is value=1233.66 unit=ft³
